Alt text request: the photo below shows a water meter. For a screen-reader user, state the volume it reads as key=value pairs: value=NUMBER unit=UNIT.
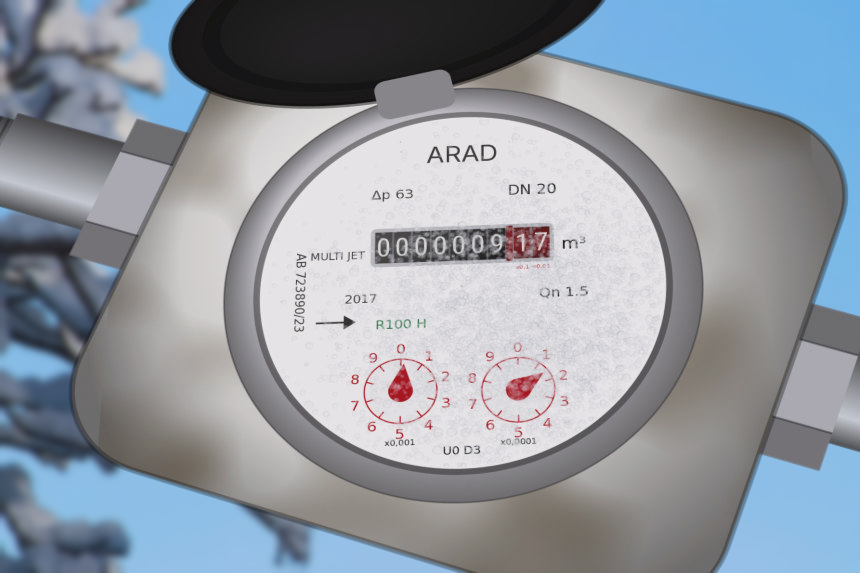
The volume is value=9.1701 unit=m³
